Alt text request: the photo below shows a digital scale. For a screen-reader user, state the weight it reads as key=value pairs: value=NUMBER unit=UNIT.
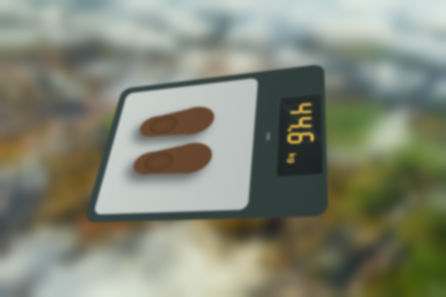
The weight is value=44.6 unit=kg
